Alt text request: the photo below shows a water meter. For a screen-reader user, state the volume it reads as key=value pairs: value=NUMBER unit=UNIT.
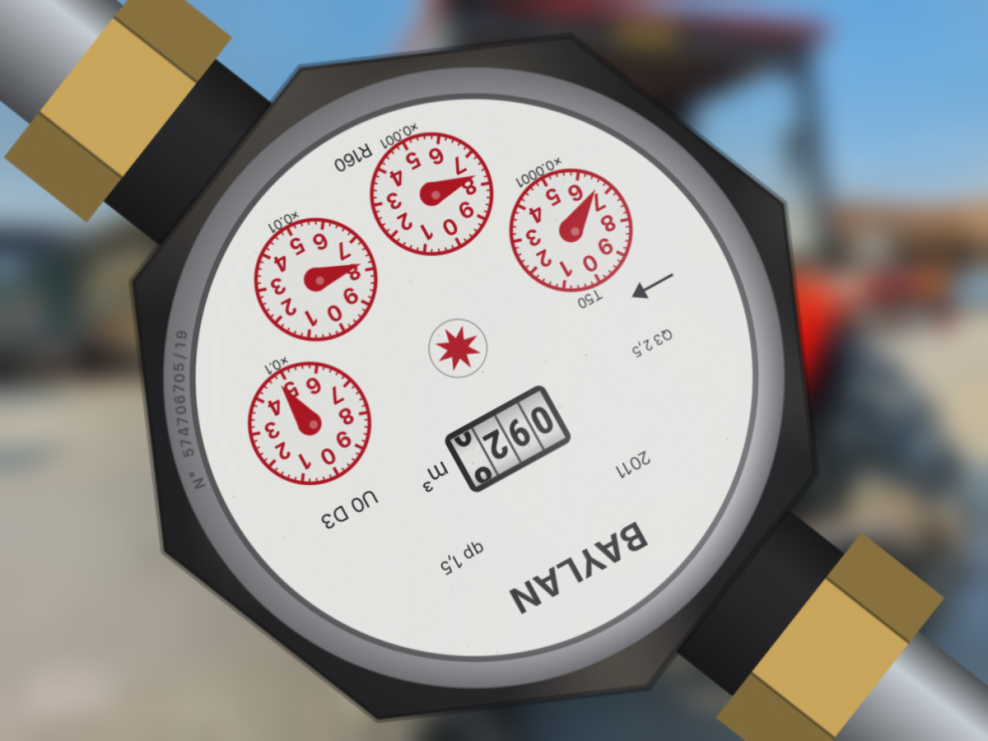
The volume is value=928.4776 unit=m³
